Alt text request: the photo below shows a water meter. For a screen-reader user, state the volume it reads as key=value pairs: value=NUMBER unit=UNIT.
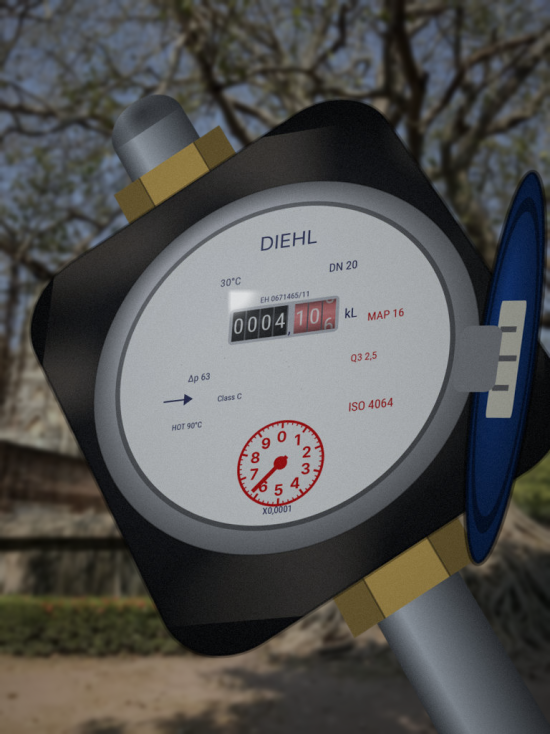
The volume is value=4.1056 unit=kL
